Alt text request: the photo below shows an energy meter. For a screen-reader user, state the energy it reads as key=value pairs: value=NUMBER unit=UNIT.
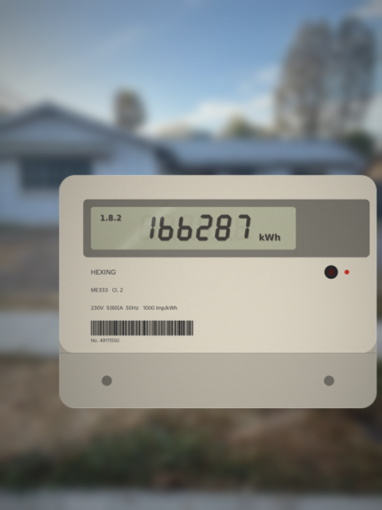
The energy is value=166287 unit=kWh
